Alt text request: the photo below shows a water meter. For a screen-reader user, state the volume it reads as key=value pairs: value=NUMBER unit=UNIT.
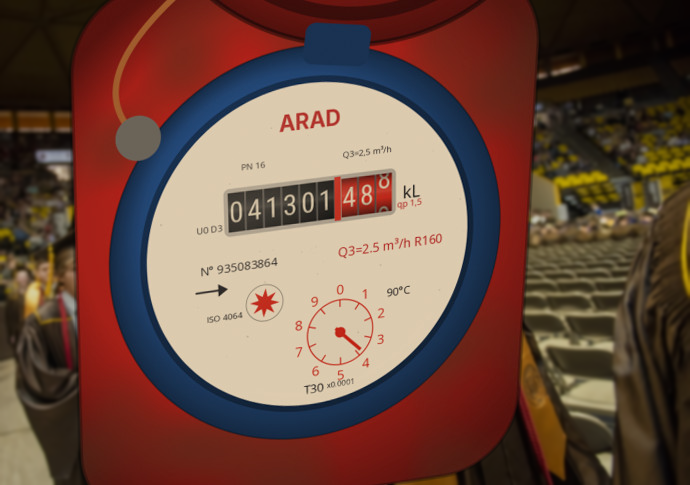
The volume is value=41301.4883 unit=kL
